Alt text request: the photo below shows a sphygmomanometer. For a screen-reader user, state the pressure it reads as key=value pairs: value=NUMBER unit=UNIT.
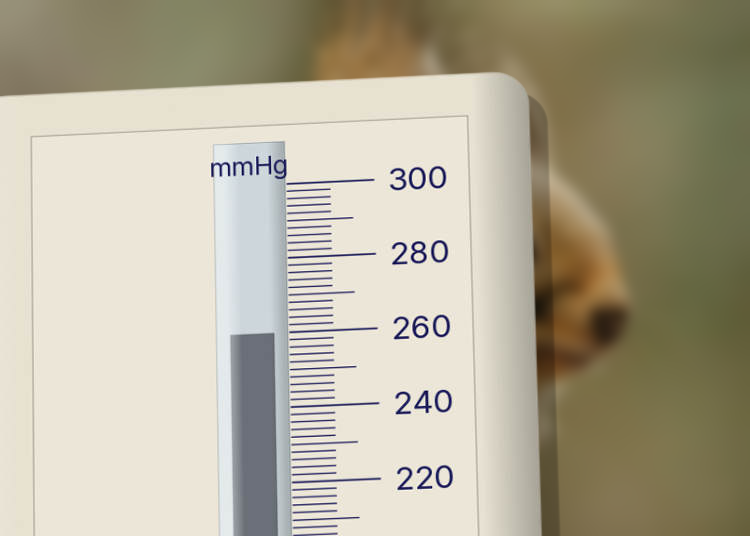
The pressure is value=260 unit=mmHg
